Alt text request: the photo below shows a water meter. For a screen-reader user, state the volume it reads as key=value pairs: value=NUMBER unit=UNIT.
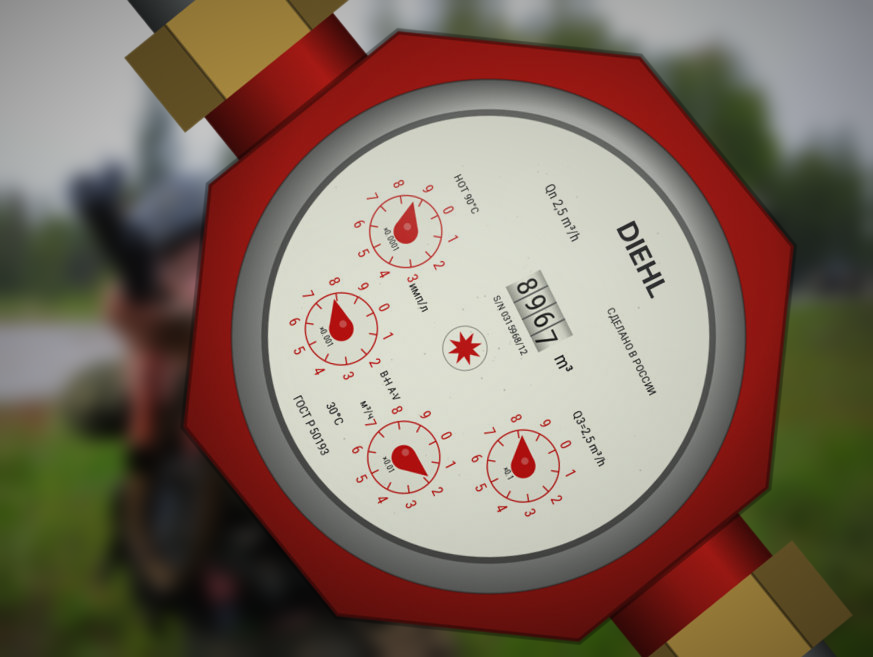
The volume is value=8966.8178 unit=m³
